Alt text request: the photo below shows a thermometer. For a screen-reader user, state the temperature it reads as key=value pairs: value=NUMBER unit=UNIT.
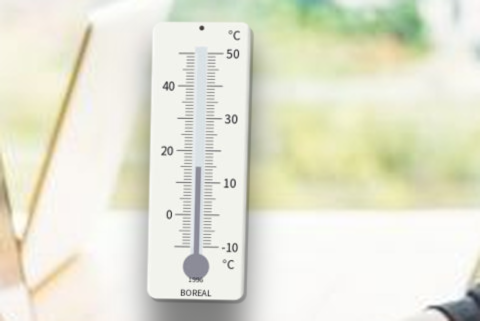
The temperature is value=15 unit=°C
